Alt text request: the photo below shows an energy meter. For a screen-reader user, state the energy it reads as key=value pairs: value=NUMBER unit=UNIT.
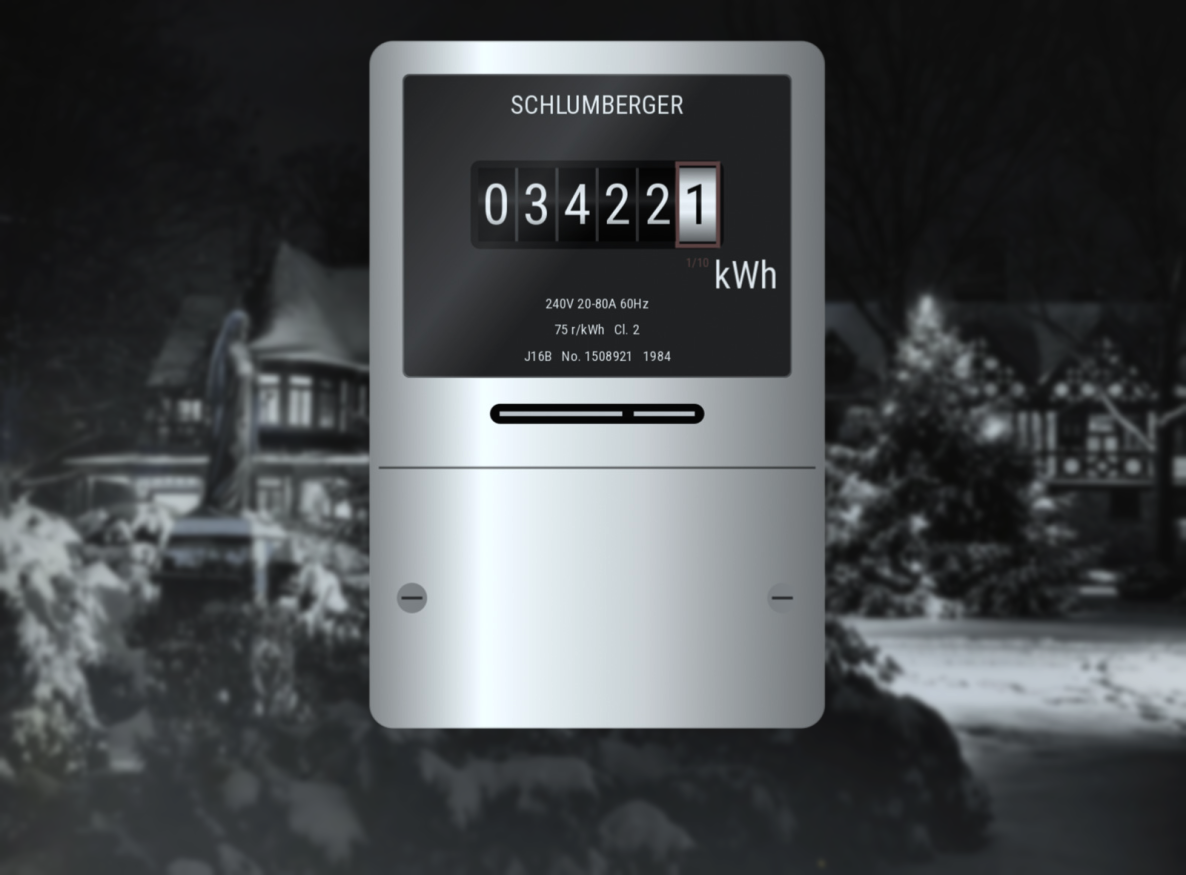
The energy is value=3422.1 unit=kWh
